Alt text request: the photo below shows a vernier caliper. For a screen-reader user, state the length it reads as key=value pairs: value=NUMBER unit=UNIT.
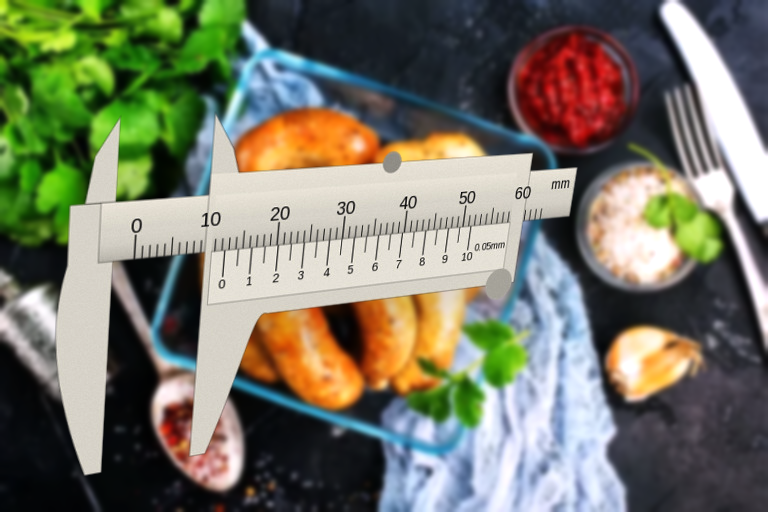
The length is value=12.4 unit=mm
